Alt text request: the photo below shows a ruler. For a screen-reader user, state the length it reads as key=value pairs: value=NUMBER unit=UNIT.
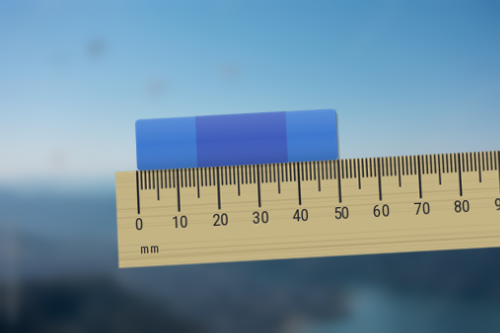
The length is value=50 unit=mm
